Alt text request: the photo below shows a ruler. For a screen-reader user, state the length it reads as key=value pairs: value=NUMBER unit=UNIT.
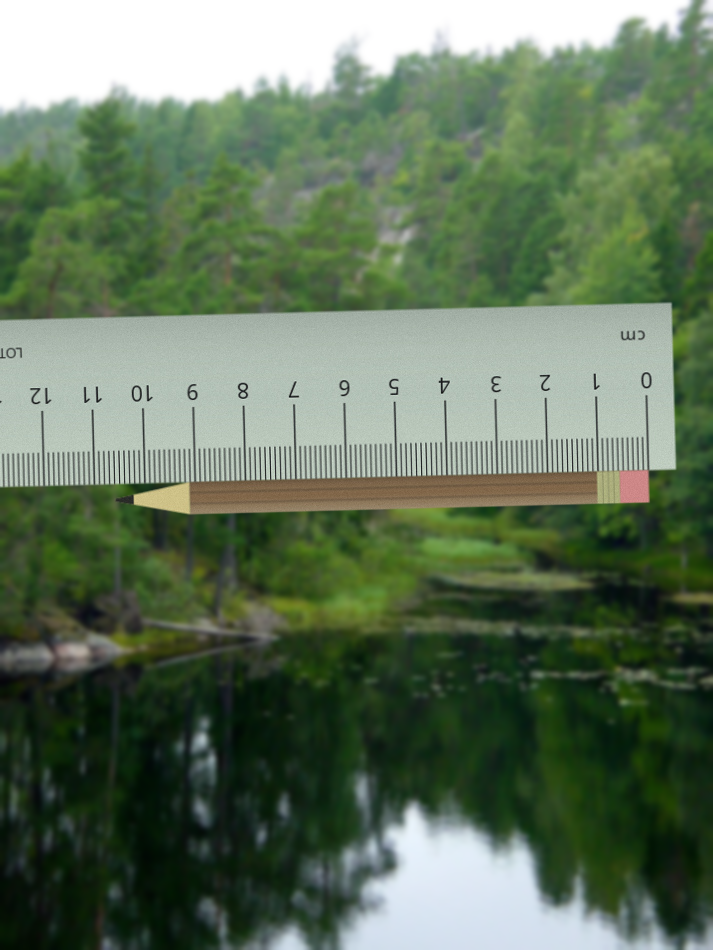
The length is value=10.6 unit=cm
